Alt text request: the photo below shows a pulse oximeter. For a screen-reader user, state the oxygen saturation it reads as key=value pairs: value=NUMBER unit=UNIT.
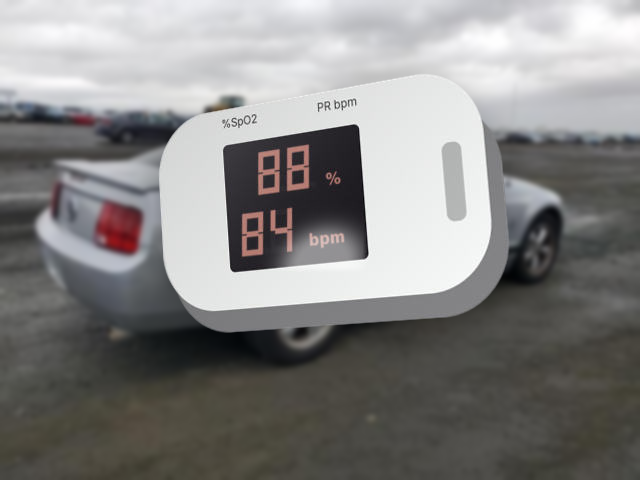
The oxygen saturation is value=88 unit=%
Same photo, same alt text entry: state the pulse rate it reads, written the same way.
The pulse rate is value=84 unit=bpm
